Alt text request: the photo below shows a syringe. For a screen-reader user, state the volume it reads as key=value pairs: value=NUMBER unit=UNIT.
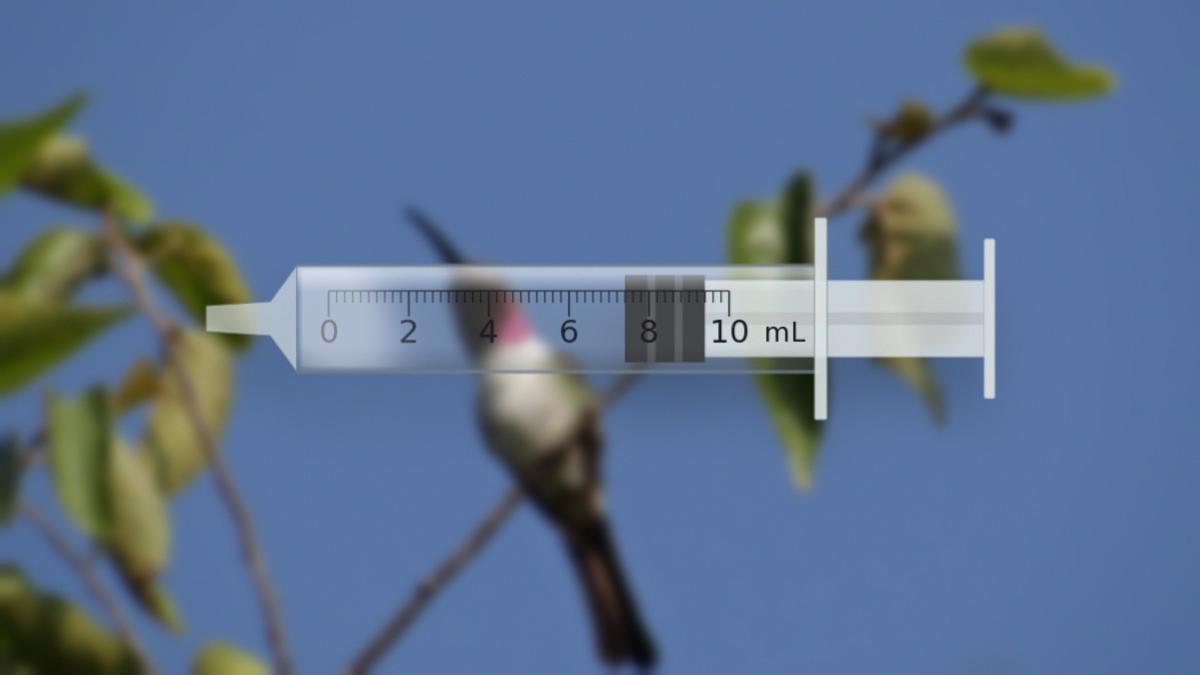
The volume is value=7.4 unit=mL
